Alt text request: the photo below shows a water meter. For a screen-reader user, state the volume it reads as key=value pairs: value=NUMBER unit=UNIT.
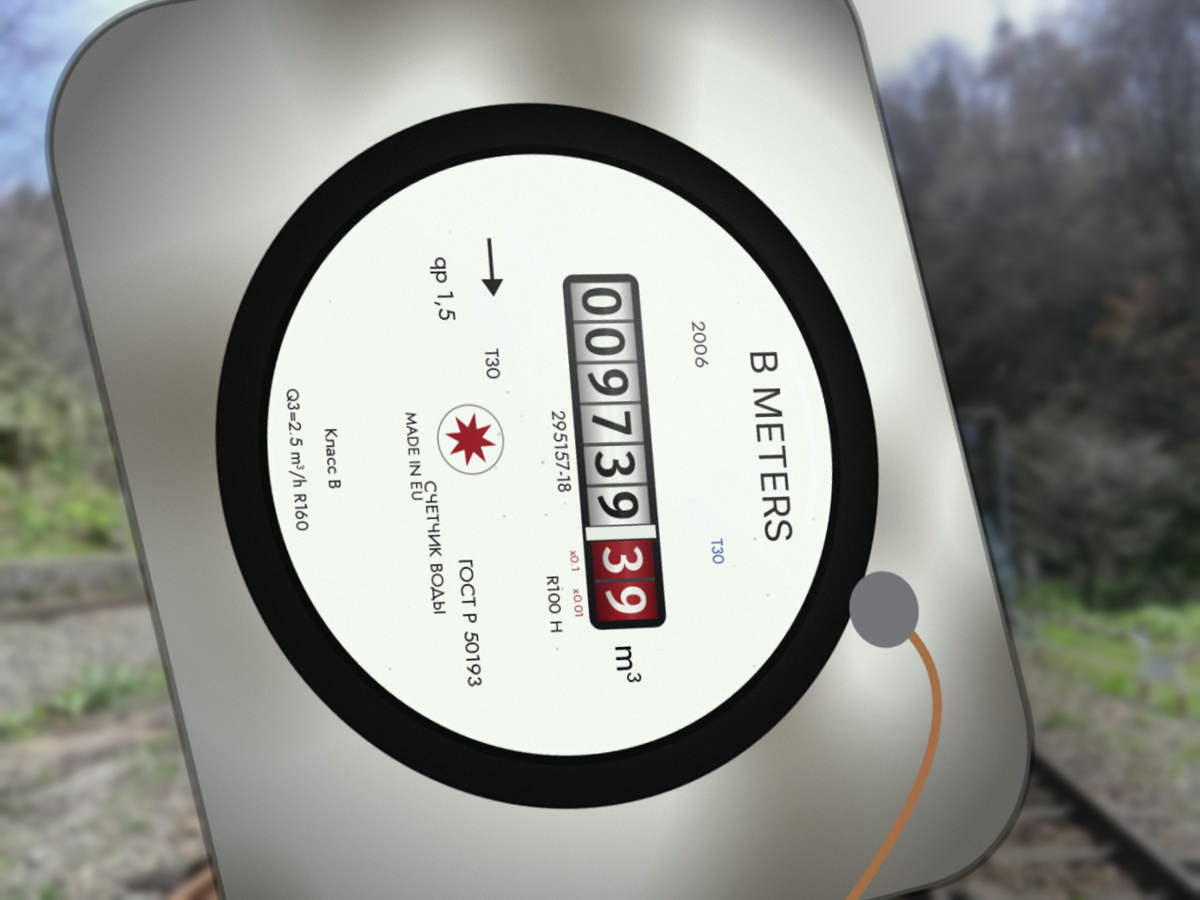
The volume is value=9739.39 unit=m³
